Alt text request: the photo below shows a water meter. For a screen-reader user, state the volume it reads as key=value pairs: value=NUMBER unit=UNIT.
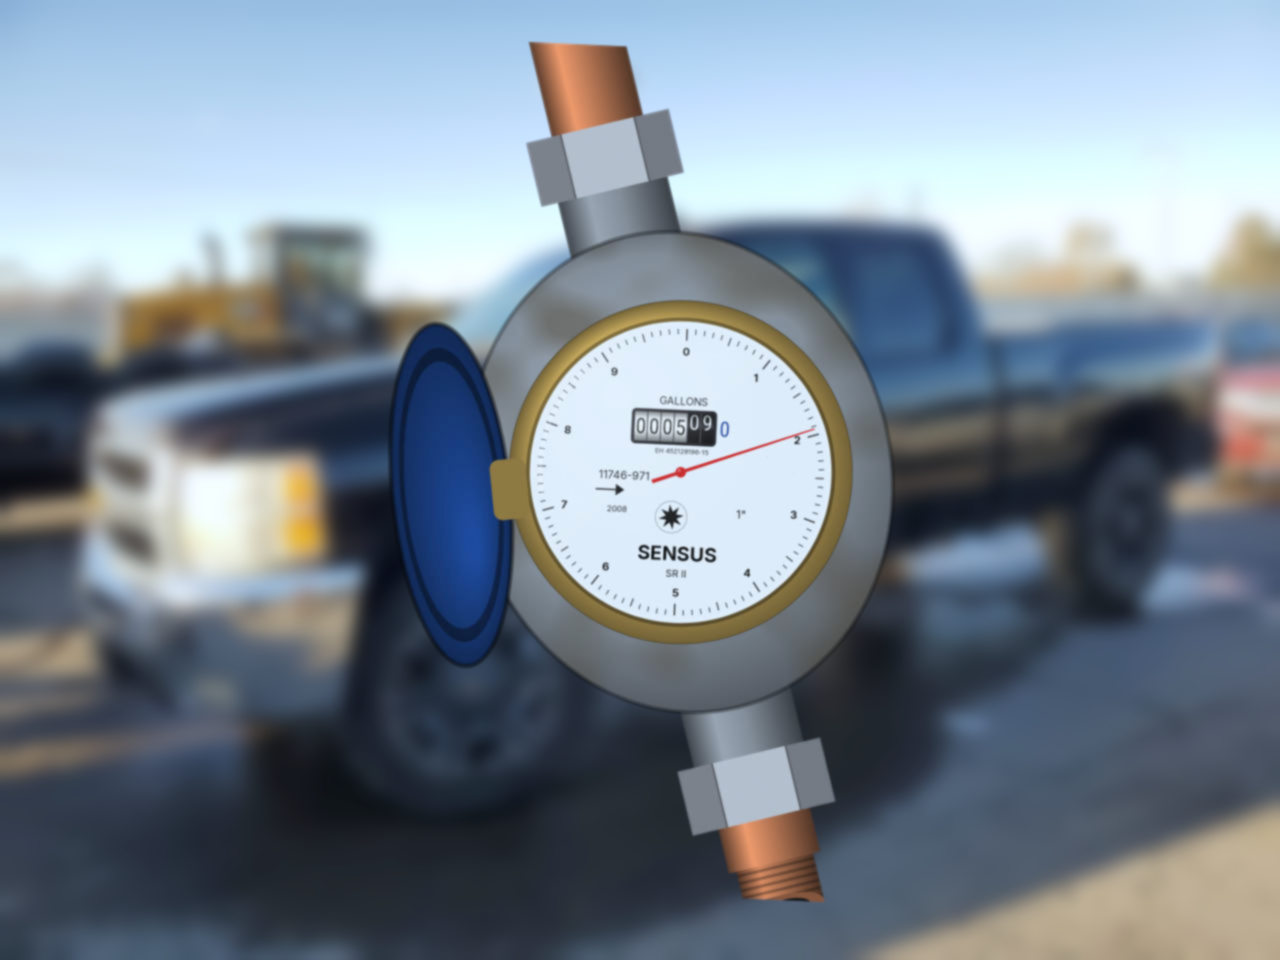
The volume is value=5091.9 unit=gal
